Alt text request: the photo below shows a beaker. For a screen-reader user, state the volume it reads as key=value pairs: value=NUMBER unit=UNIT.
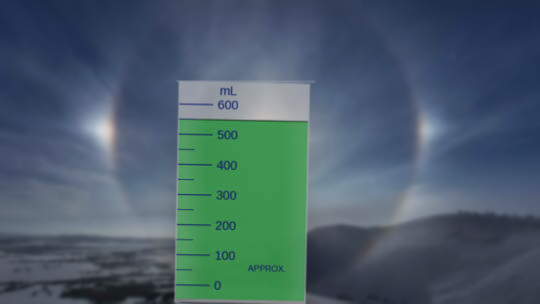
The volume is value=550 unit=mL
